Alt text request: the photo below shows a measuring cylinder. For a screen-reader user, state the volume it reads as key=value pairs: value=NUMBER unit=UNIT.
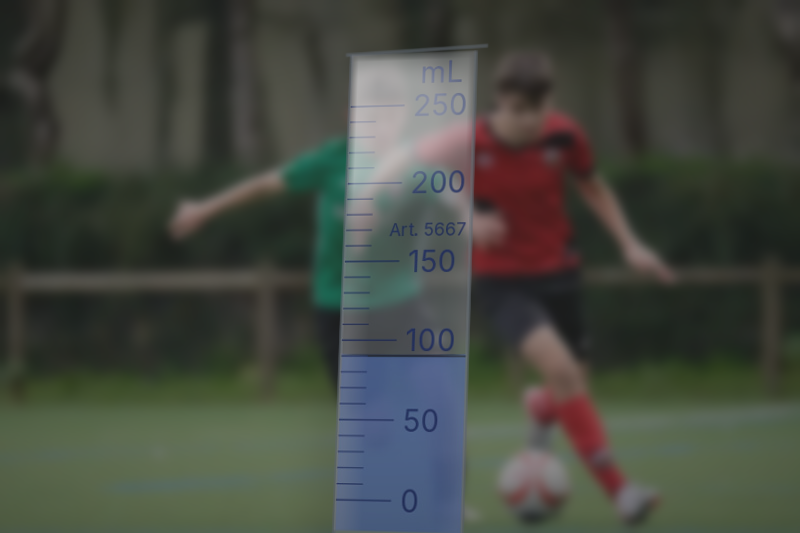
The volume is value=90 unit=mL
